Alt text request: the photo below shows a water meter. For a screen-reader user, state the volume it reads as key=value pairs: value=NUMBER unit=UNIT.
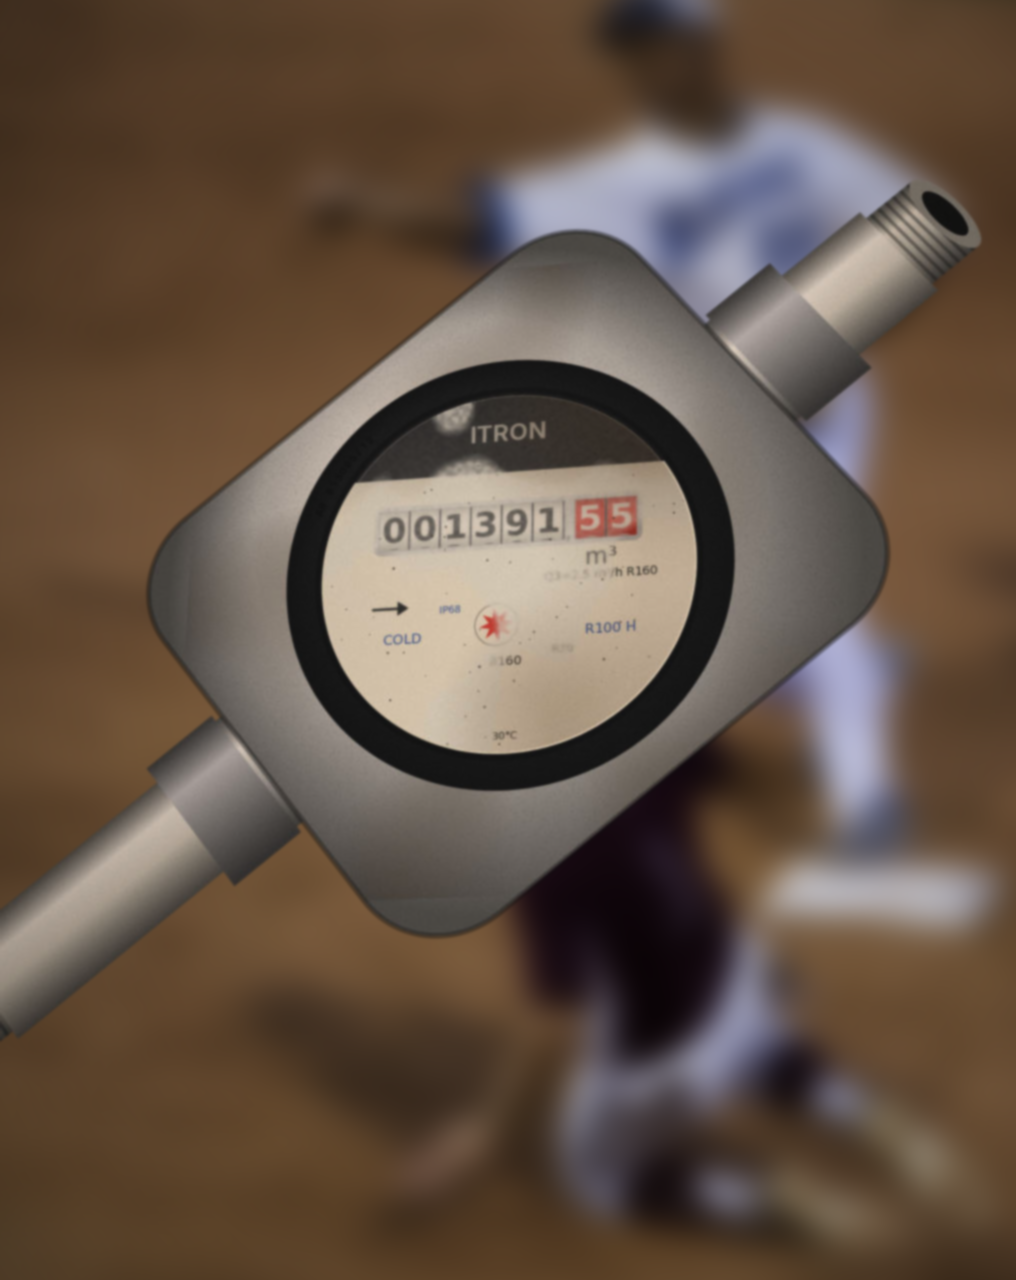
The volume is value=1391.55 unit=m³
